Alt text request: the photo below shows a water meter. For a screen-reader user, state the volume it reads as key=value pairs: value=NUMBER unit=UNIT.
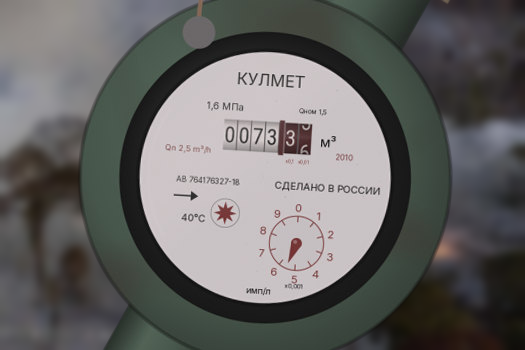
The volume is value=73.355 unit=m³
